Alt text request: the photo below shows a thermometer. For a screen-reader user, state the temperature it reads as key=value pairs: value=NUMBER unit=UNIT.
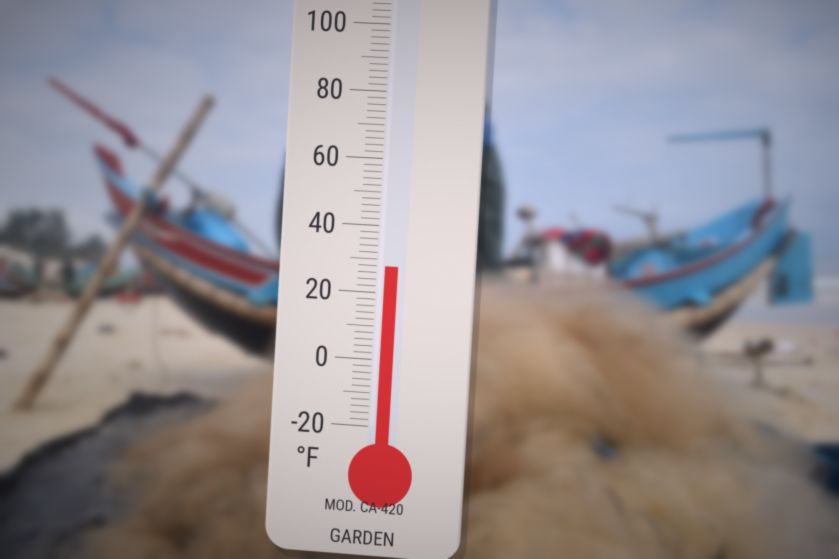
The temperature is value=28 unit=°F
